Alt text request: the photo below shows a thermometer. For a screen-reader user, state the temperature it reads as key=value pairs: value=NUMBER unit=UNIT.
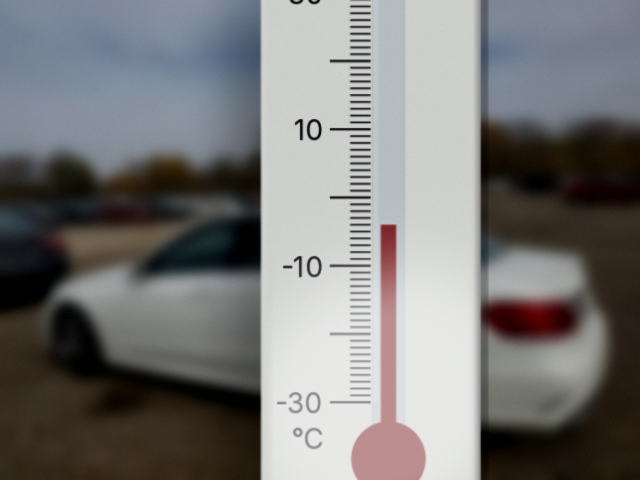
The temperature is value=-4 unit=°C
